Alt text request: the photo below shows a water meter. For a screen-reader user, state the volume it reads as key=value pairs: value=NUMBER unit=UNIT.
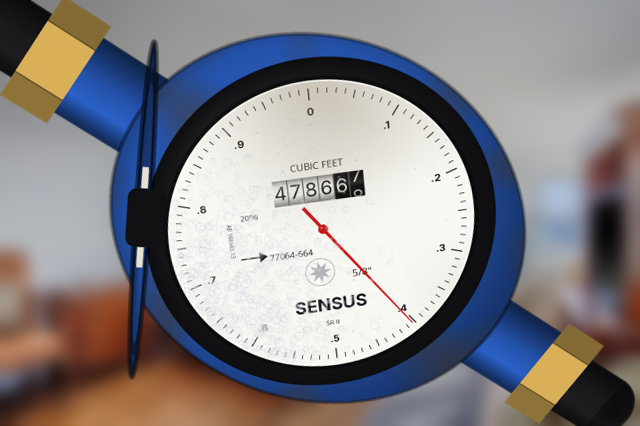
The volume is value=478667.40 unit=ft³
